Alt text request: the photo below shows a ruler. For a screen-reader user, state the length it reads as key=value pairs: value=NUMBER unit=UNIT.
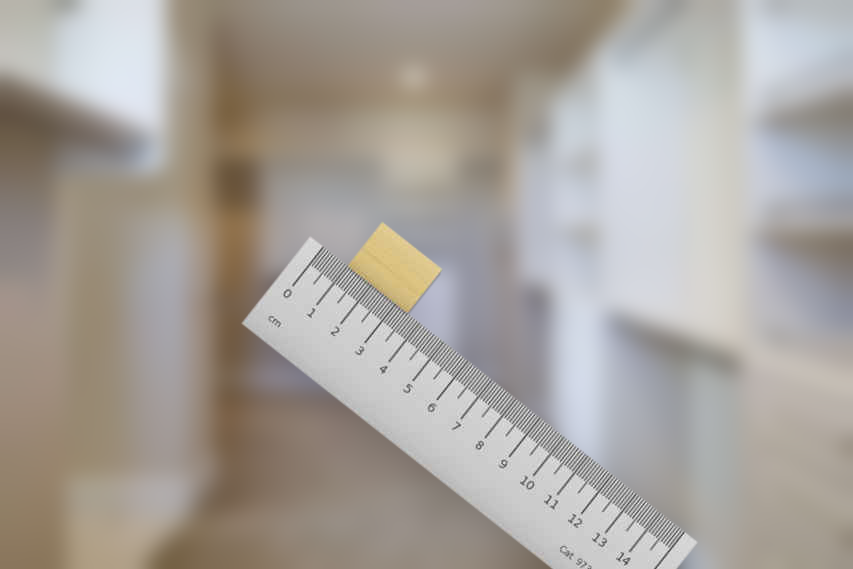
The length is value=2.5 unit=cm
